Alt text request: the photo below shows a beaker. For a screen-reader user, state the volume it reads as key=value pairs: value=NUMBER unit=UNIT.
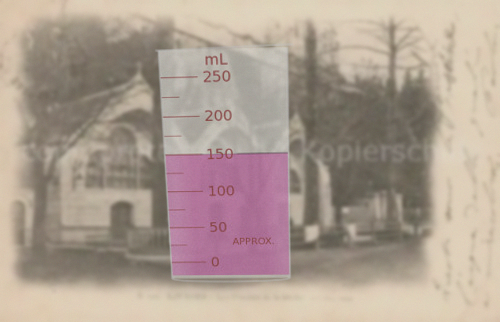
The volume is value=150 unit=mL
